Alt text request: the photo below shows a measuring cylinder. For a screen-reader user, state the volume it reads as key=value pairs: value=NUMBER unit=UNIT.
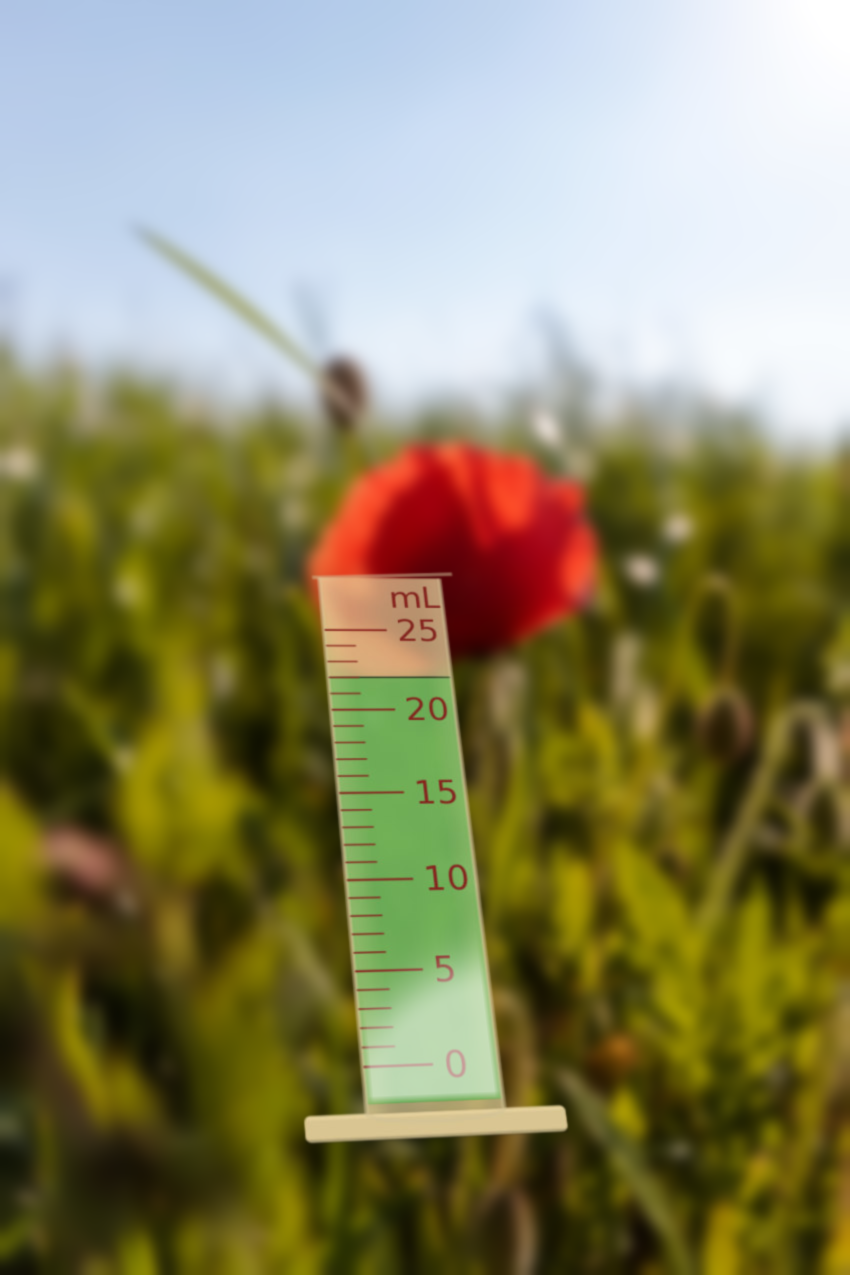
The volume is value=22 unit=mL
